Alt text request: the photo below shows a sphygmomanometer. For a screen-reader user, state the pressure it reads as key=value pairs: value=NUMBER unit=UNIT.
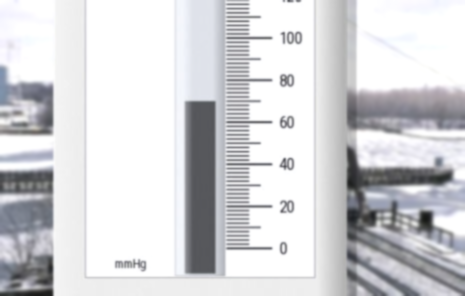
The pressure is value=70 unit=mmHg
